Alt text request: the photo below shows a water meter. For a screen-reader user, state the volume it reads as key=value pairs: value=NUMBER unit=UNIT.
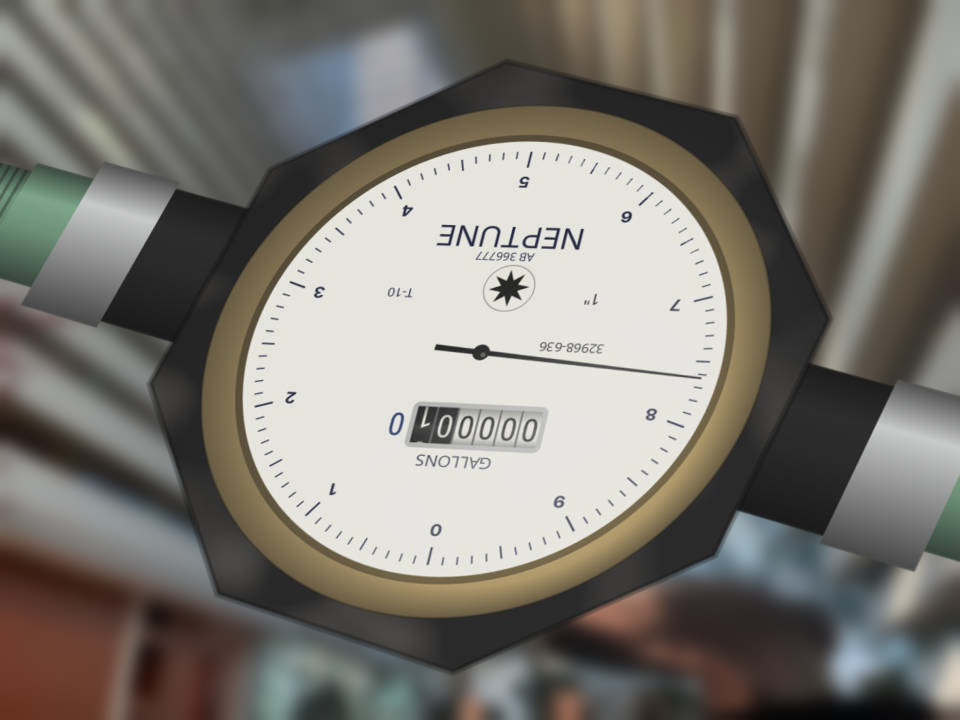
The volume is value=7.6 unit=gal
